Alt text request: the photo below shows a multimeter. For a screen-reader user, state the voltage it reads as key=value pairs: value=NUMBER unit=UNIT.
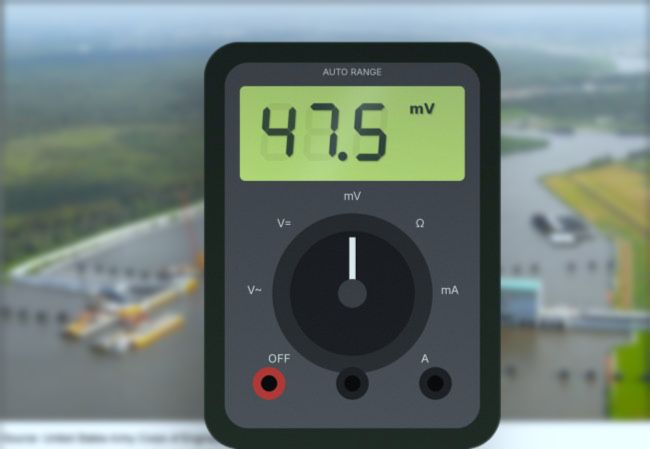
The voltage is value=47.5 unit=mV
